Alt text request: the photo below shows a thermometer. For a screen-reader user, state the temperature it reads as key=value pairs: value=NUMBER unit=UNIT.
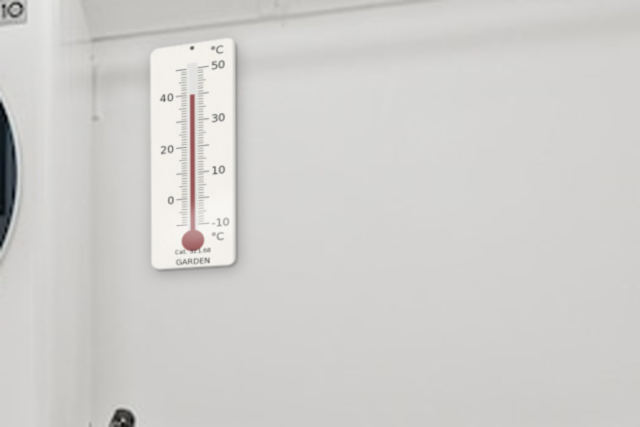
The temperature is value=40 unit=°C
